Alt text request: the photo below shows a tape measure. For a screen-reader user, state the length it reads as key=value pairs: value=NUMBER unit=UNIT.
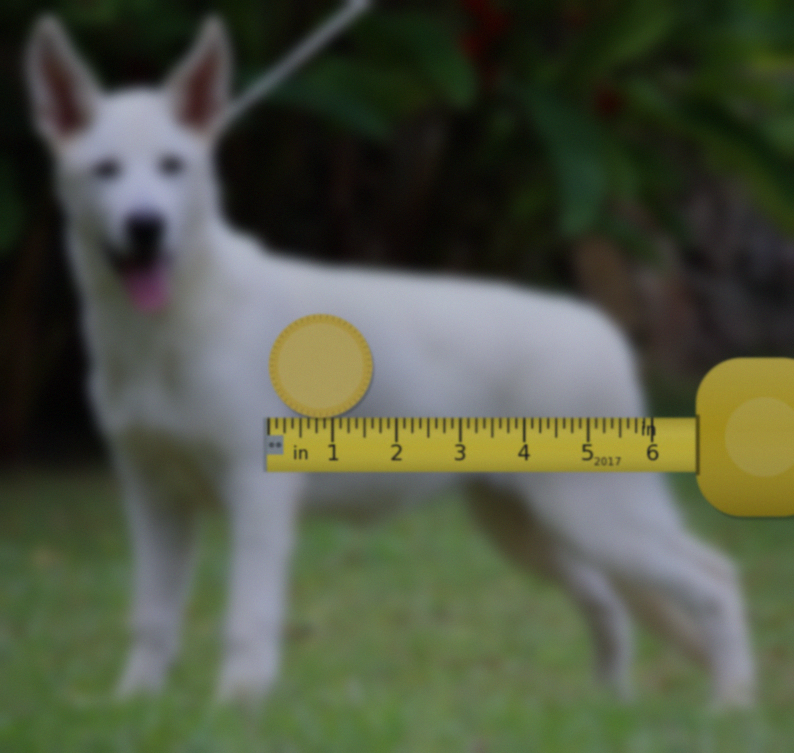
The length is value=1.625 unit=in
